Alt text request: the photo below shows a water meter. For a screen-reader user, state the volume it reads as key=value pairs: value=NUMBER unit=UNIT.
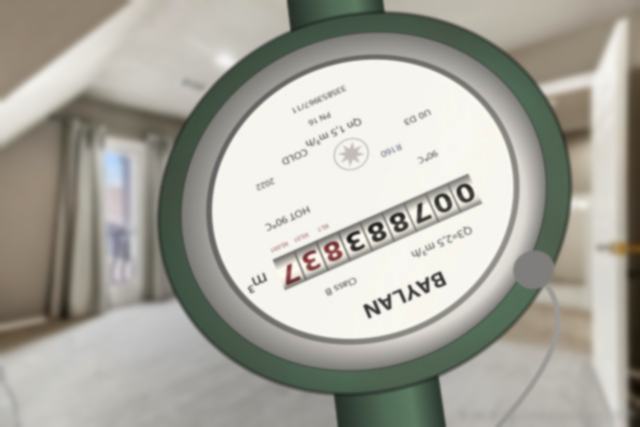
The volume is value=7883.837 unit=m³
